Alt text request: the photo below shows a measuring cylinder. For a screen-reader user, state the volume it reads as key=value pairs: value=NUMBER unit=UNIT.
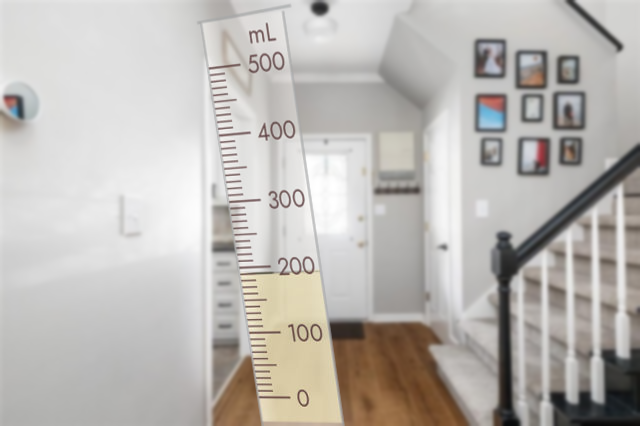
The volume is value=190 unit=mL
